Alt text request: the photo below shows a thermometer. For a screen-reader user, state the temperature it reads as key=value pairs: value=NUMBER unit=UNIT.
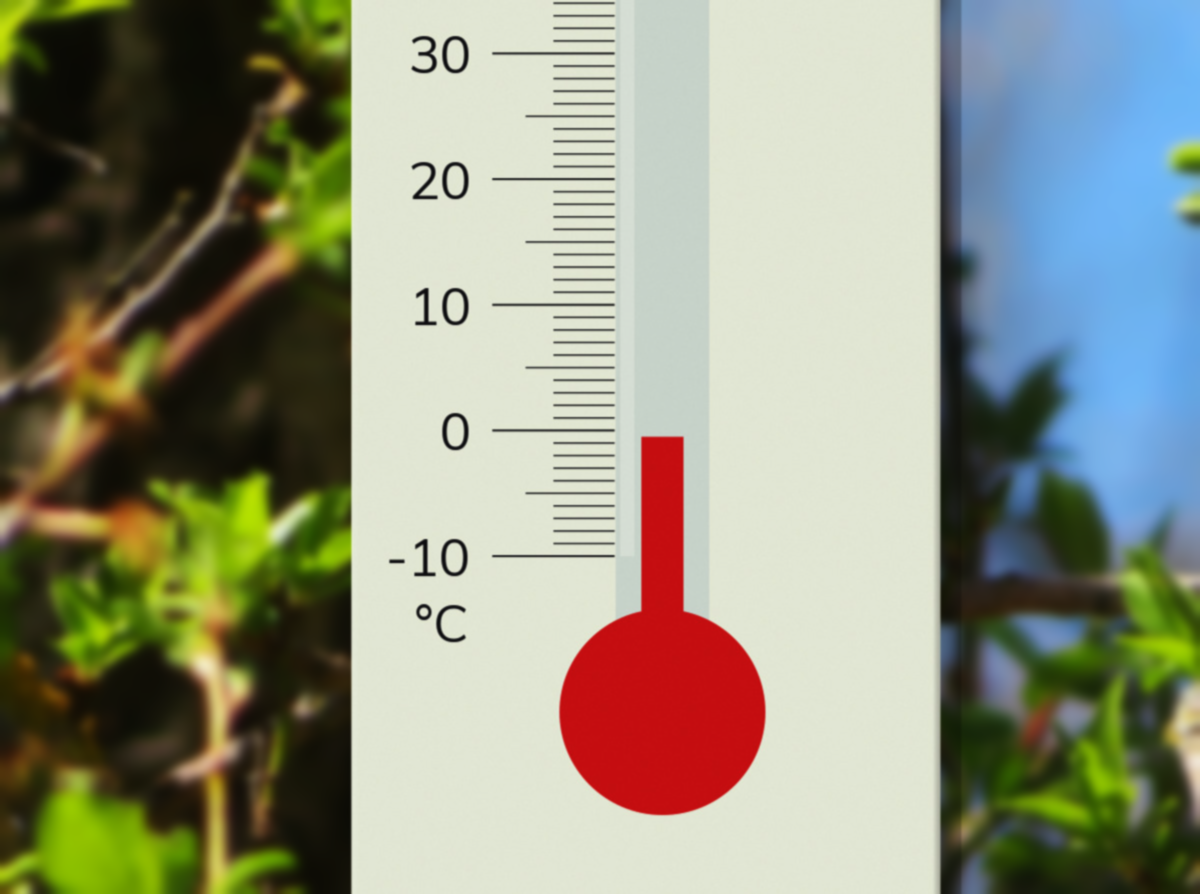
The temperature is value=-0.5 unit=°C
